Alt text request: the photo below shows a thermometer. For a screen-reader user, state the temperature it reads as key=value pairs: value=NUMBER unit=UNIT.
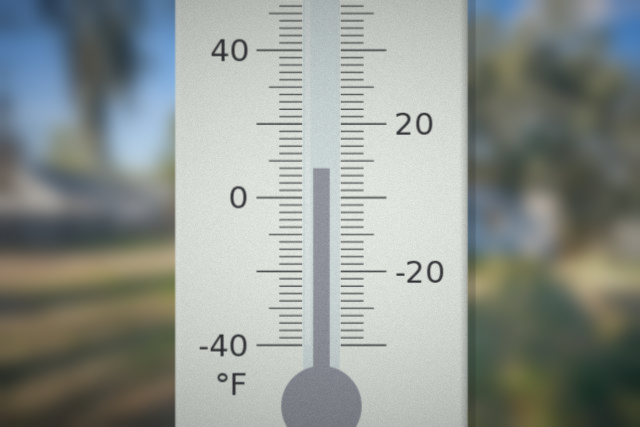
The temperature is value=8 unit=°F
